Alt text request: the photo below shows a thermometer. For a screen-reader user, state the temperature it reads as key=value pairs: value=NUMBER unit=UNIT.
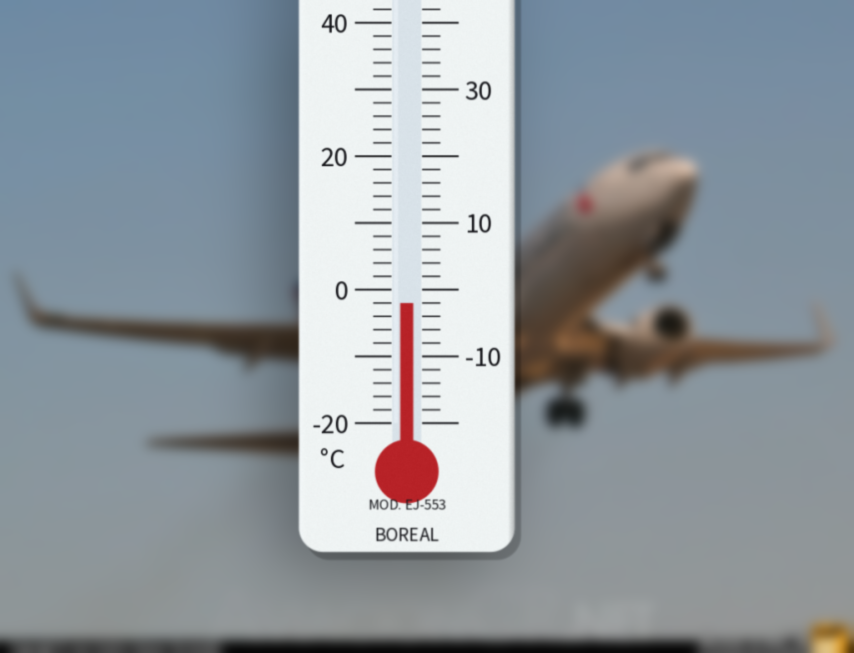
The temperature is value=-2 unit=°C
